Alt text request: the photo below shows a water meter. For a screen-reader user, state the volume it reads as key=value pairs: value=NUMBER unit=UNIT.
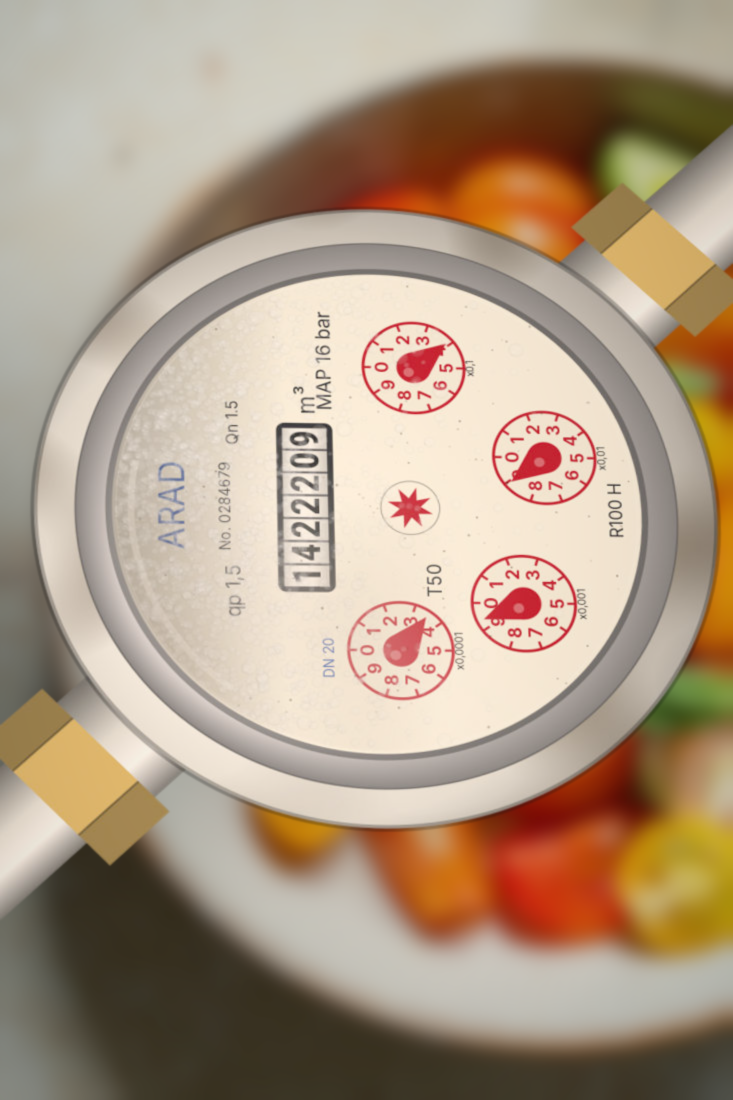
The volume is value=1422209.3893 unit=m³
